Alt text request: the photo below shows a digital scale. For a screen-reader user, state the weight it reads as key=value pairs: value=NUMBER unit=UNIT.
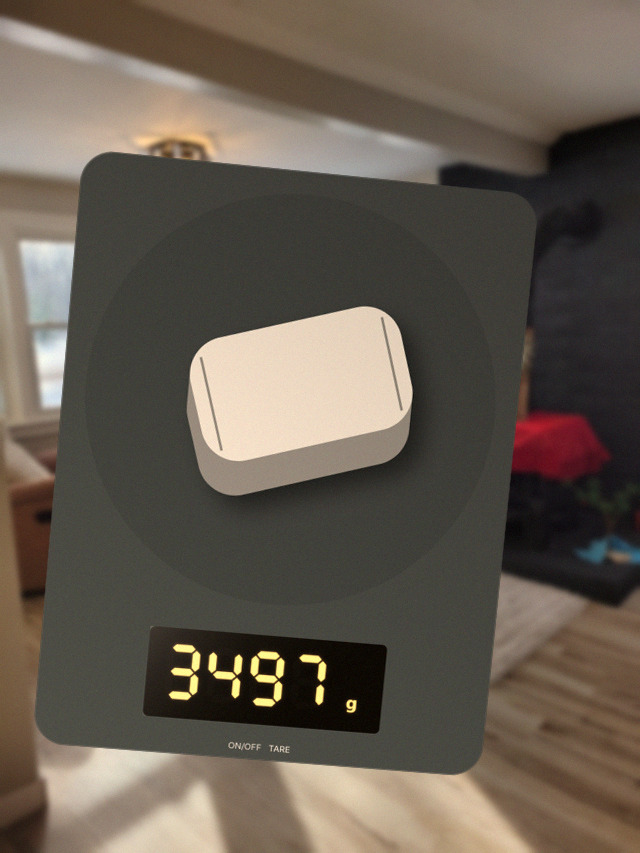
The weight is value=3497 unit=g
